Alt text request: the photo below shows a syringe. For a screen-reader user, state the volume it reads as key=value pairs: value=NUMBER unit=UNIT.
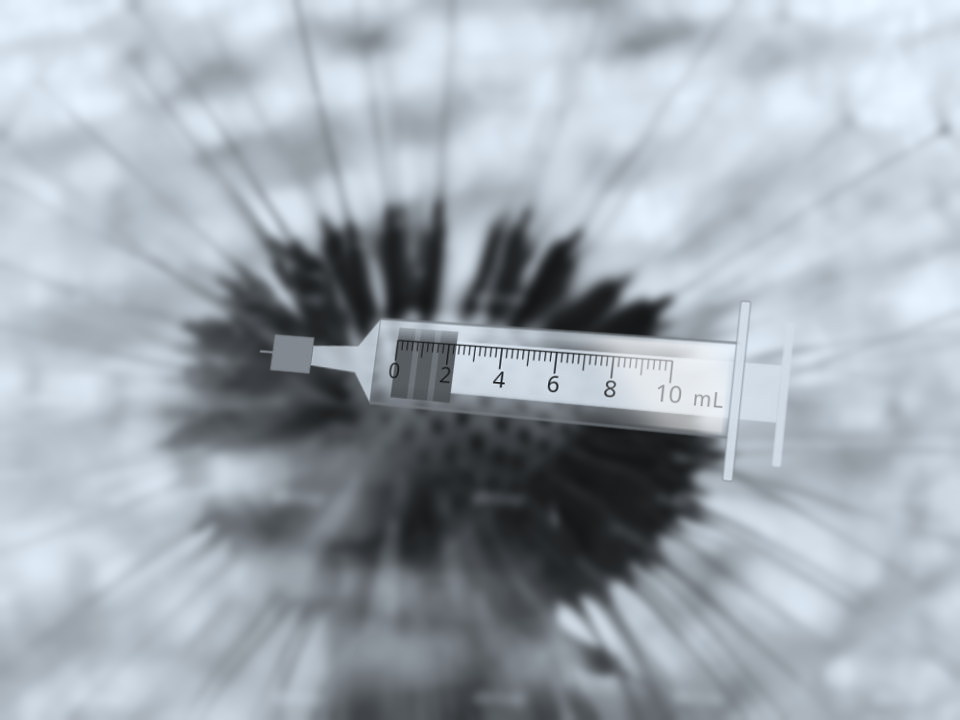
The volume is value=0 unit=mL
